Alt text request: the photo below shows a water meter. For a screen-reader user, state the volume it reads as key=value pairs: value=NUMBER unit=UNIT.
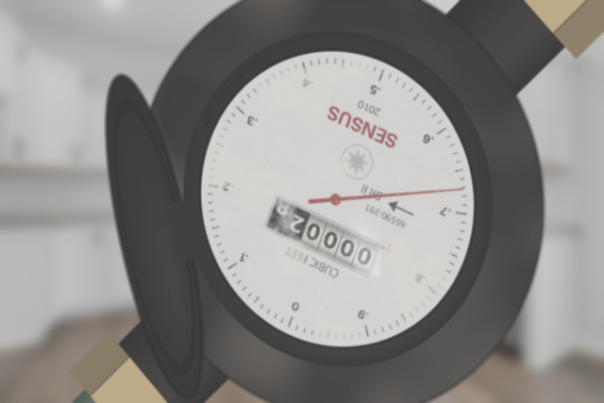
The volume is value=27.67 unit=ft³
